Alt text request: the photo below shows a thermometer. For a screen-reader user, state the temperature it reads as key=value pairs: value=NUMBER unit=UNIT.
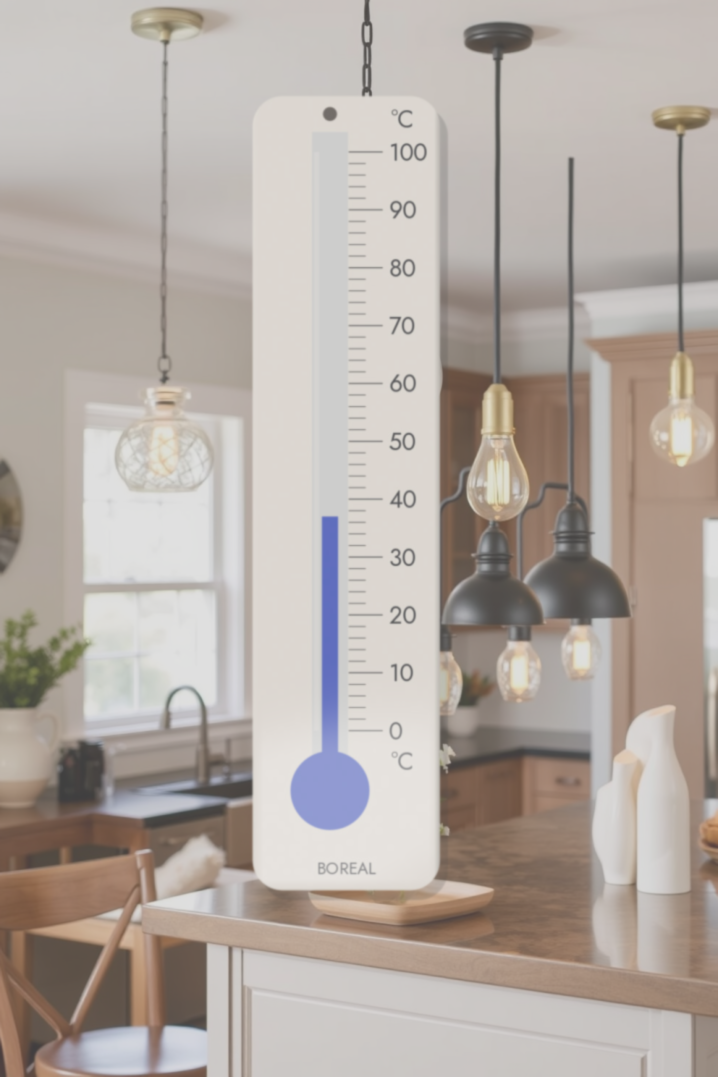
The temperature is value=37 unit=°C
